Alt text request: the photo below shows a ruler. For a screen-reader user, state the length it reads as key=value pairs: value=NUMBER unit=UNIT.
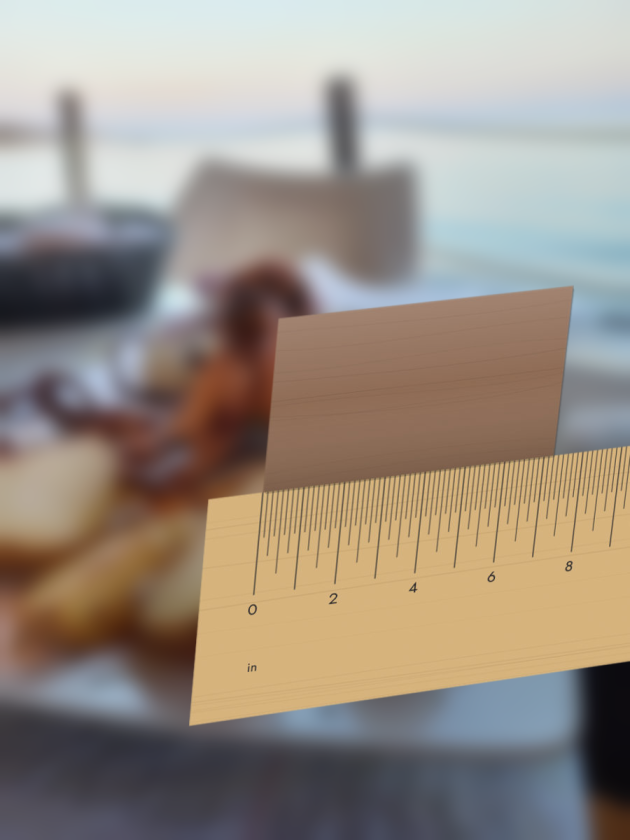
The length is value=7.25 unit=in
